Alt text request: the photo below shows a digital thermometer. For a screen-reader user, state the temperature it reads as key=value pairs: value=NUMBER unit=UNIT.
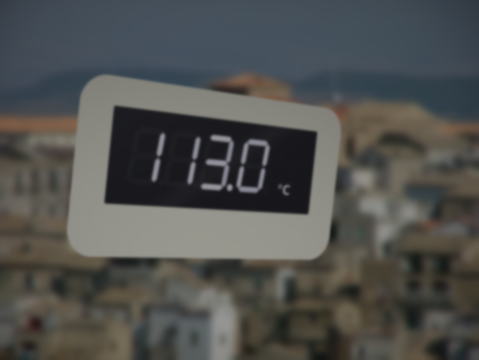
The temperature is value=113.0 unit=°C
